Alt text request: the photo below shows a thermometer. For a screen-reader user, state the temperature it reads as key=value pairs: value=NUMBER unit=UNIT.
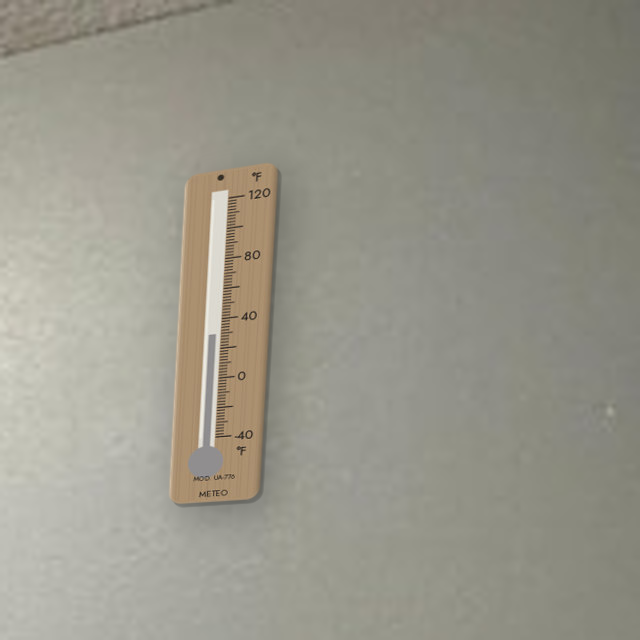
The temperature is value=30 unit=°F
